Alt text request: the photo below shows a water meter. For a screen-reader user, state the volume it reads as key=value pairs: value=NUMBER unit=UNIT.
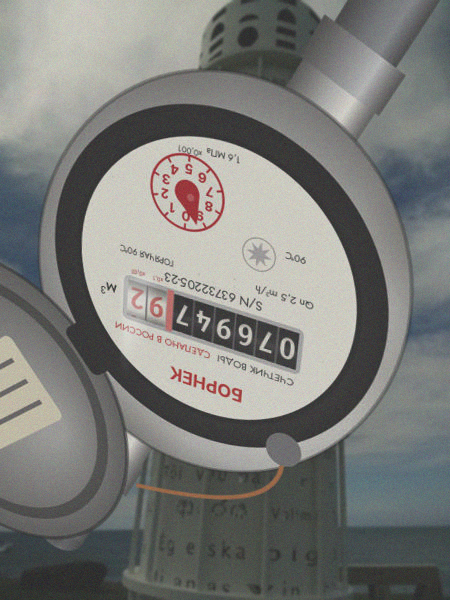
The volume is value=76947.919 unit=m³
